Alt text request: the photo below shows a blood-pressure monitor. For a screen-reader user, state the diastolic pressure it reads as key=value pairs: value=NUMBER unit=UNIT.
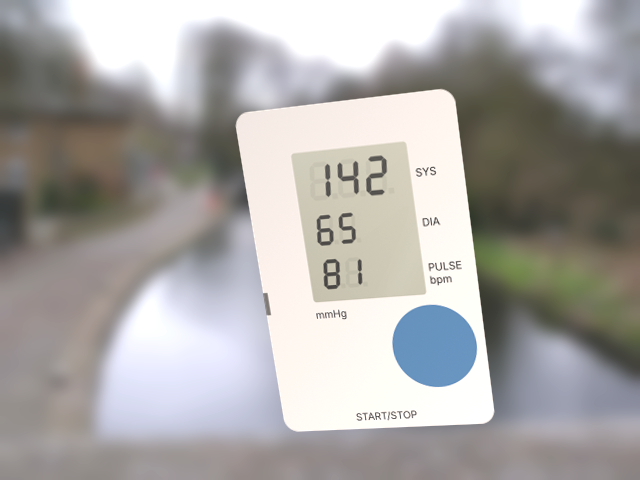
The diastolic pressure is value=65 unit=mmHg
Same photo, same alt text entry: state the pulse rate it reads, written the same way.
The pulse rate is value=81 unit=bpm
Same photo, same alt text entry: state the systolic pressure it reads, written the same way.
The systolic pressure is value=142 unit=mmHg
